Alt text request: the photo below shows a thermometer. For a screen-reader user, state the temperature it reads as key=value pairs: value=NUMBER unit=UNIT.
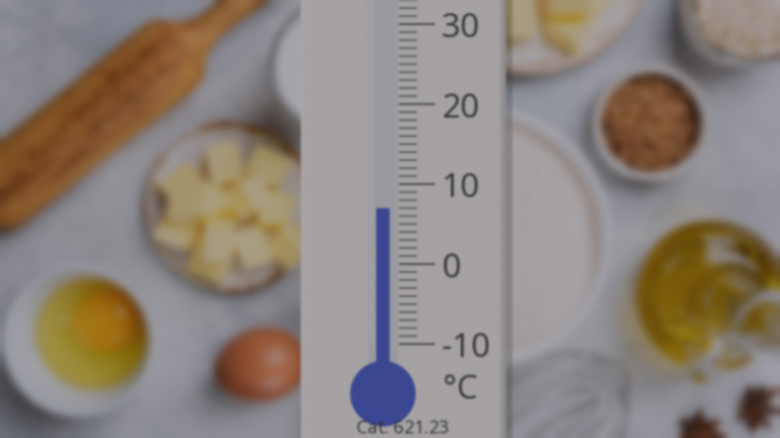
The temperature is value=7 unit=°C
